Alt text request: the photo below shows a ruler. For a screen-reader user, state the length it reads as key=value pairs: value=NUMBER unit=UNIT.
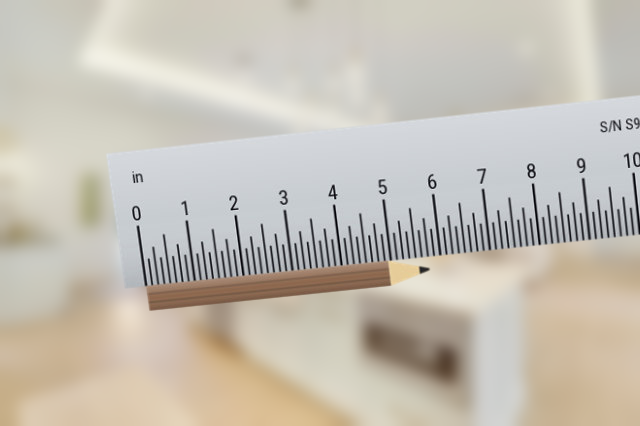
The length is value=5.75 unit=in
